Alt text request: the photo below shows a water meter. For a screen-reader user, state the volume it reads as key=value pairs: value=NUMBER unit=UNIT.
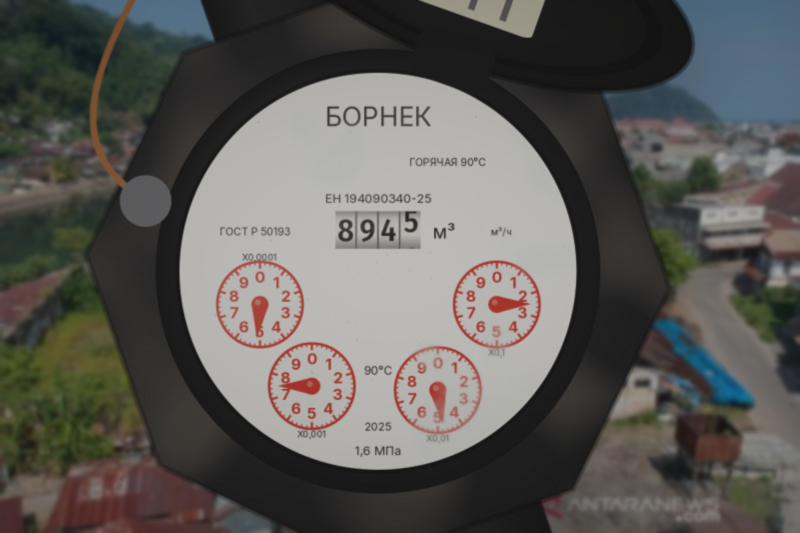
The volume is value=8945.2475 unit=m³
